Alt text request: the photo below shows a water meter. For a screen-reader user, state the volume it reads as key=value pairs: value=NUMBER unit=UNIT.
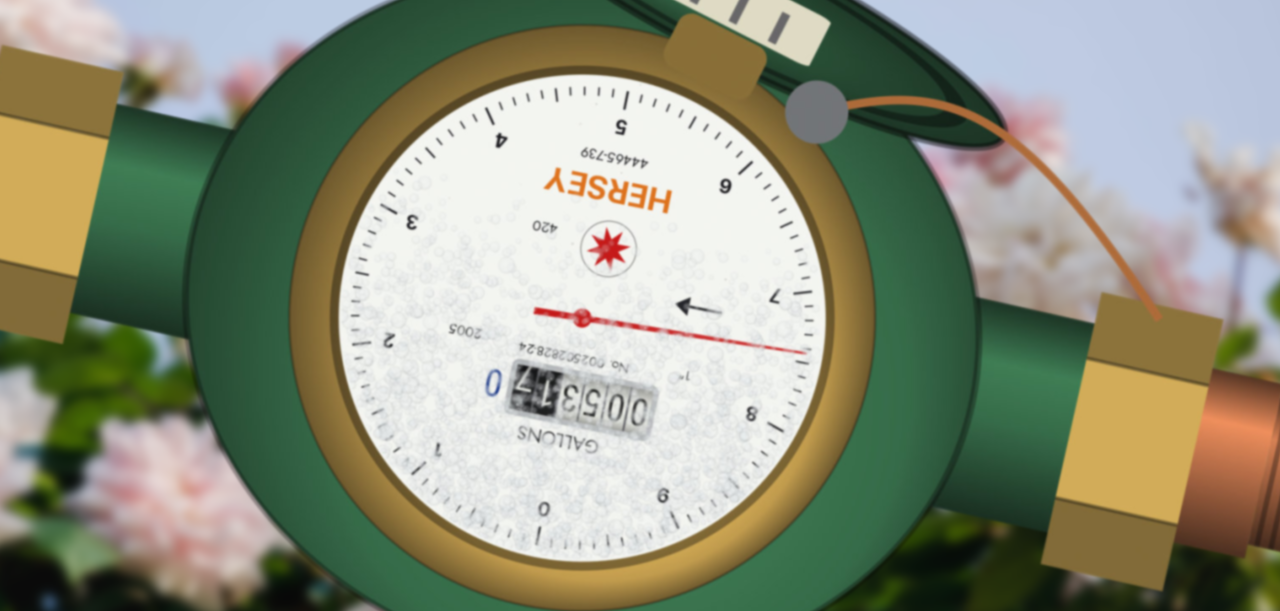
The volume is value=53167.4 unit=gal
